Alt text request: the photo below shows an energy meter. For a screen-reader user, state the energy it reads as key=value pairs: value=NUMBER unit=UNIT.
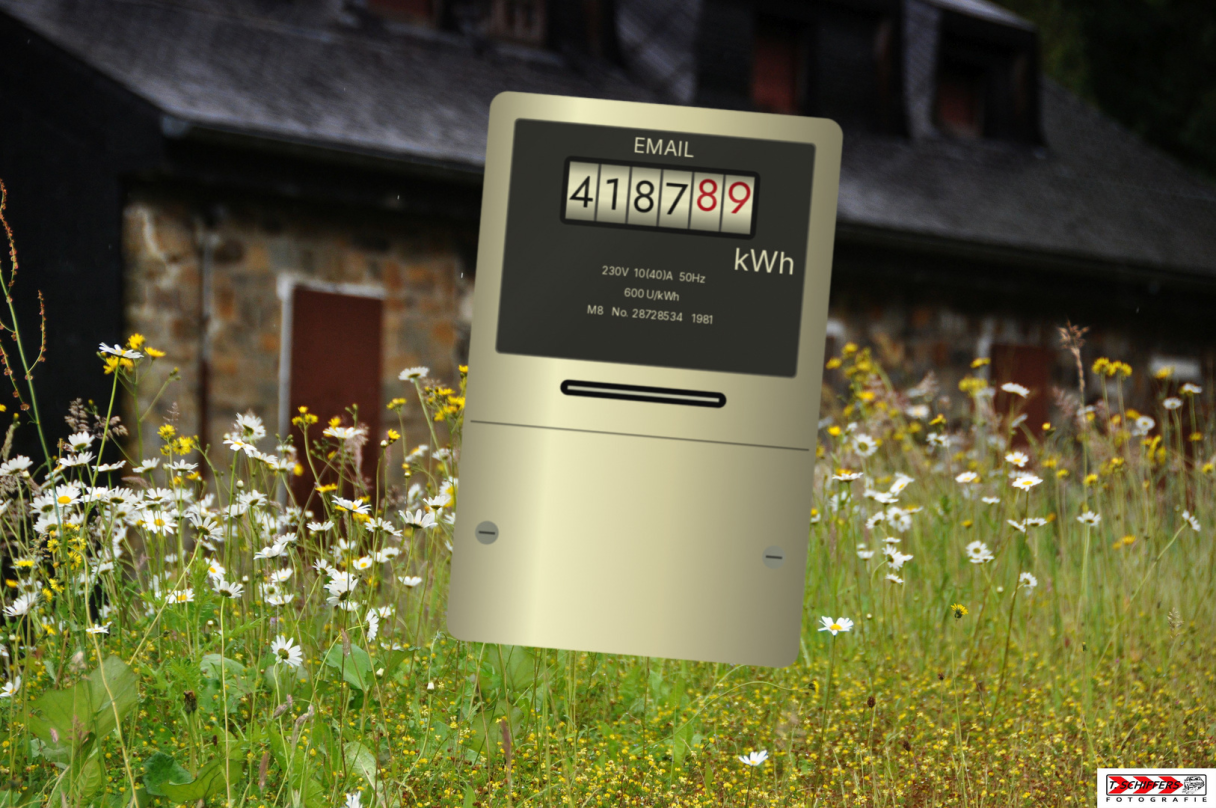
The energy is value=4187.89 unit=kWh
